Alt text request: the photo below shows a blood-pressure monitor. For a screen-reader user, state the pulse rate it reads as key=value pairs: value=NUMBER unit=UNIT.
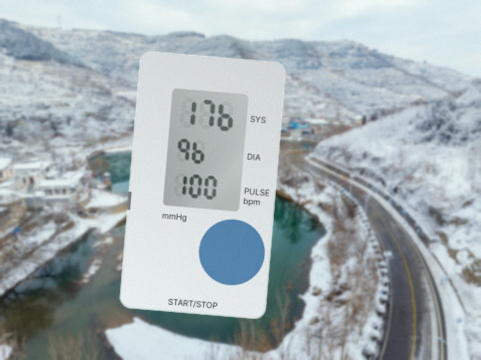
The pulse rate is value=100 unit=bpm
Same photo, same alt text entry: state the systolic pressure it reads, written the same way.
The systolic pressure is value=176 unit=mmHg
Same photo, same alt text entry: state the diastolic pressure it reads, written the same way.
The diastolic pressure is value=96 unit=mmHg
